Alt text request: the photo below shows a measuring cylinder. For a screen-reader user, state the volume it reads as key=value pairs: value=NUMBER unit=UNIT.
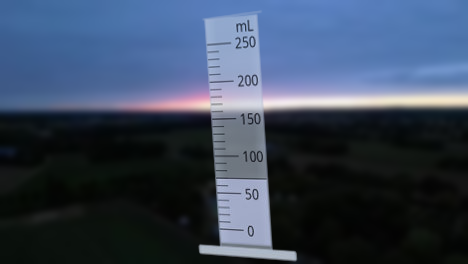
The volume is value=70 unit=mL
